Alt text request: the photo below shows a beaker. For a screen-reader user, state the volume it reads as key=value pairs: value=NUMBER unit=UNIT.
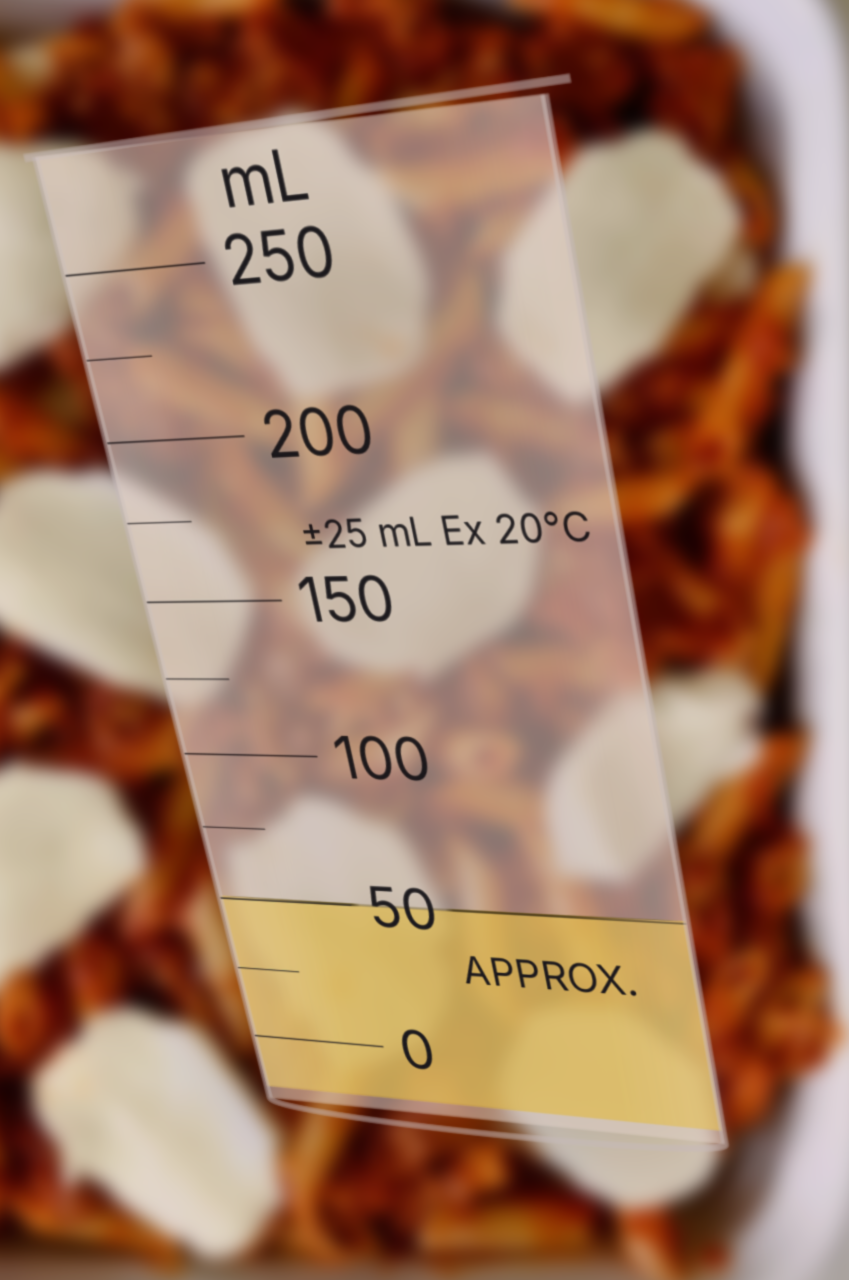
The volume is value=50 unit=mL
